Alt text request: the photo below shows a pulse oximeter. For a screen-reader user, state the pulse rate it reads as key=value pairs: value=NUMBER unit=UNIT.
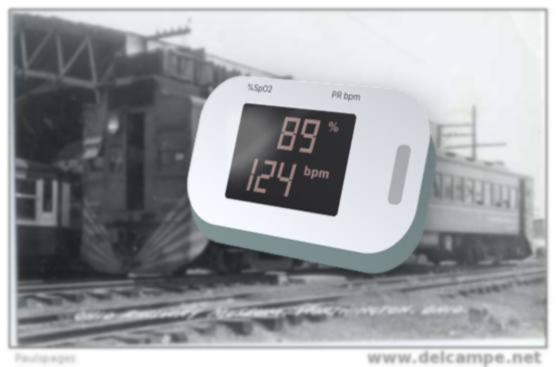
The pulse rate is value=124 unit=bpm
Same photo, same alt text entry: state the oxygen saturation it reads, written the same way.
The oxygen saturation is value=89 unit=%
